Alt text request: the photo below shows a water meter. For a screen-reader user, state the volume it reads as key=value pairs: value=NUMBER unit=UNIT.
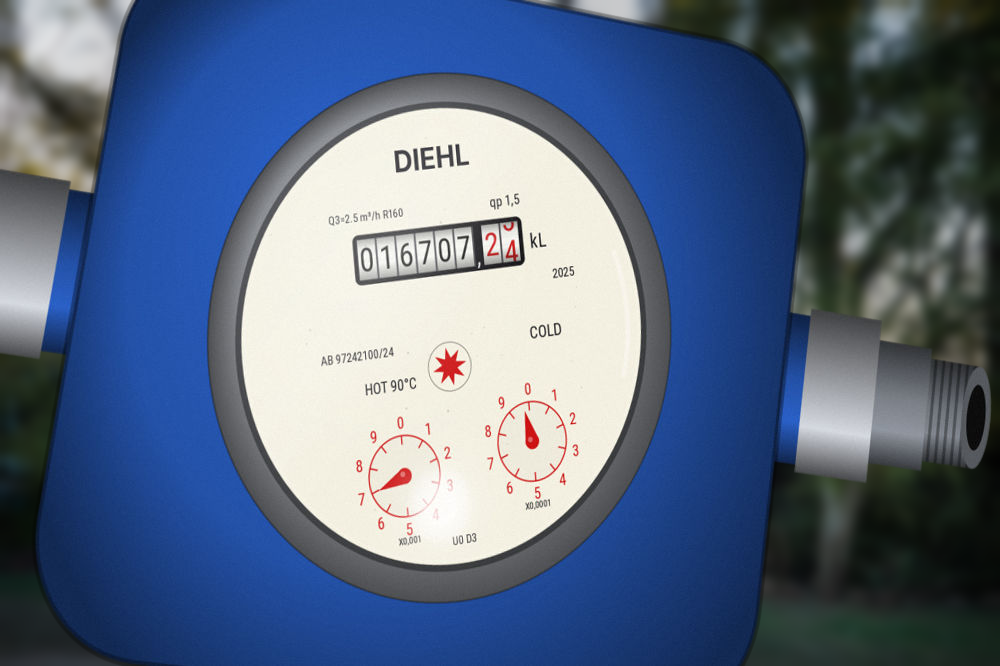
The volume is value=16707.2369 unit=kL
